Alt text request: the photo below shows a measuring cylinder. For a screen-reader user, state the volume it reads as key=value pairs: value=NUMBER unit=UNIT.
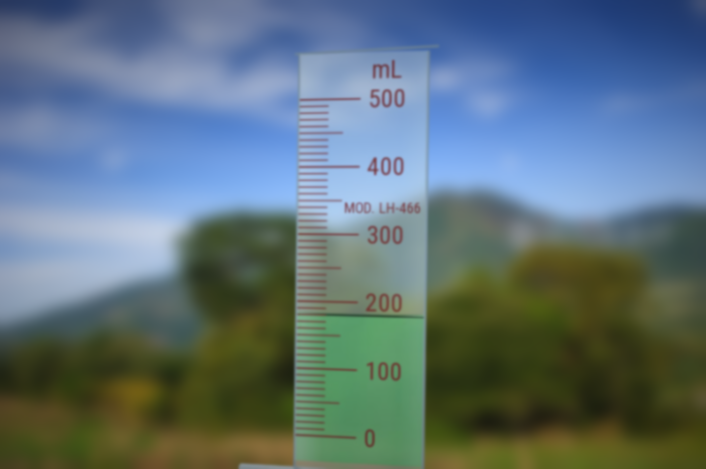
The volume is value=180 unit=mL
